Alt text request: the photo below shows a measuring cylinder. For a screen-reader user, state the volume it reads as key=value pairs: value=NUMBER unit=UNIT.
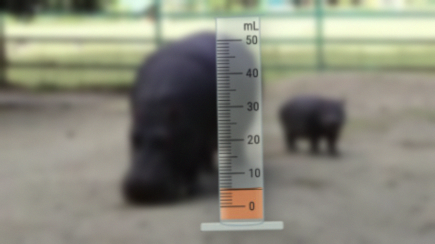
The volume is value=5 unit=mL
